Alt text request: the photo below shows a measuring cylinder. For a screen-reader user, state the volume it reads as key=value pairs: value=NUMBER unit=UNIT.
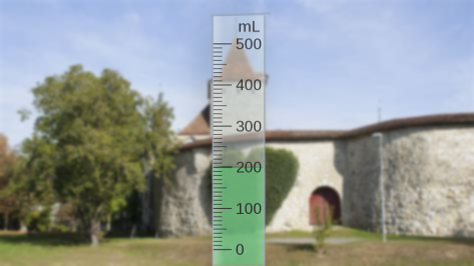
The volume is value=200 unit=mL
